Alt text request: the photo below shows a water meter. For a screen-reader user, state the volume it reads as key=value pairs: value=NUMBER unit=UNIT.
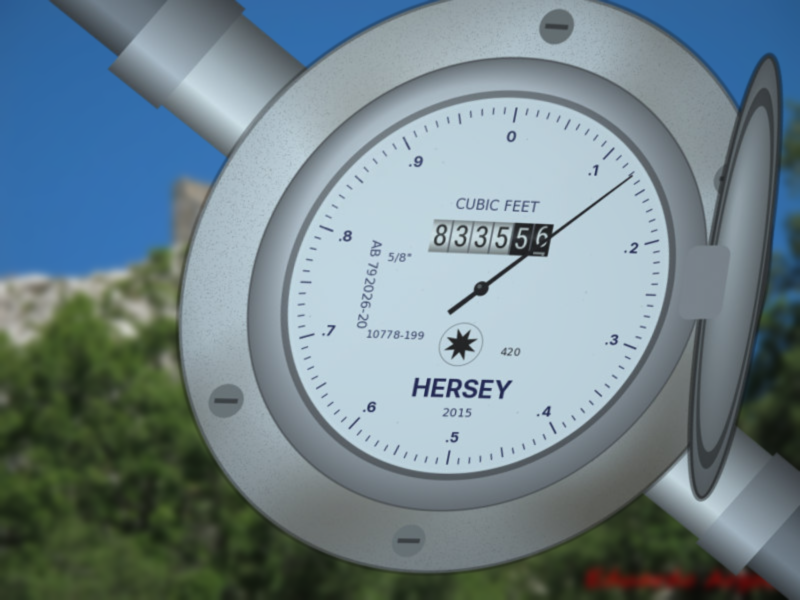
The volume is value=833556.13 unit=ft³
